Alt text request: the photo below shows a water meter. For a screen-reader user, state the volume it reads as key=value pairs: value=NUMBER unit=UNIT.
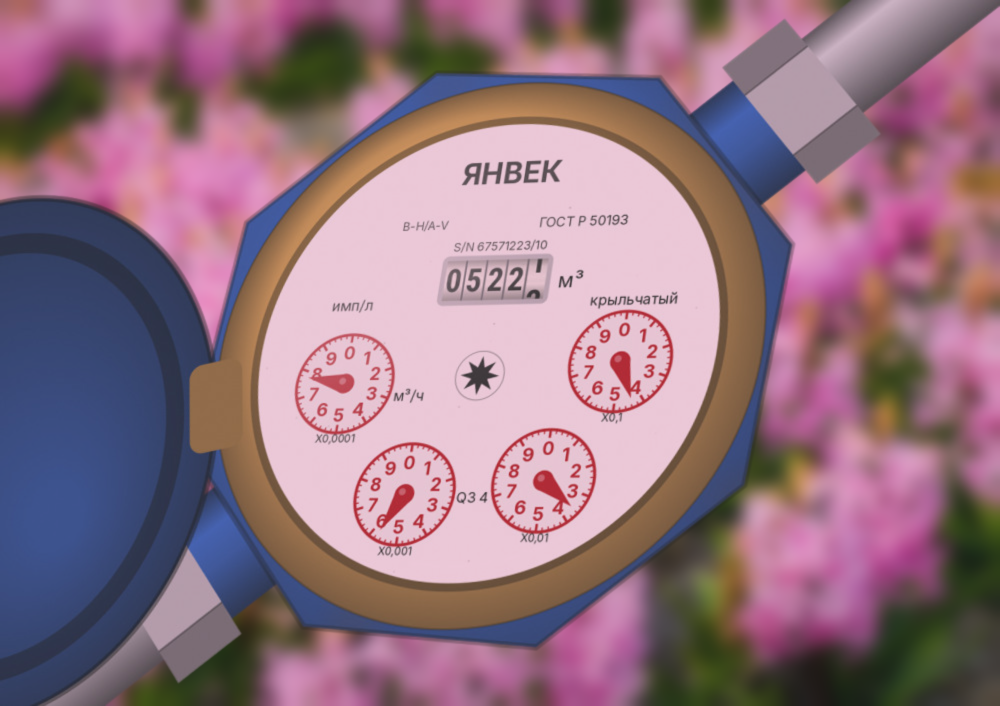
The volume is value=5221.4357 unit=m³
